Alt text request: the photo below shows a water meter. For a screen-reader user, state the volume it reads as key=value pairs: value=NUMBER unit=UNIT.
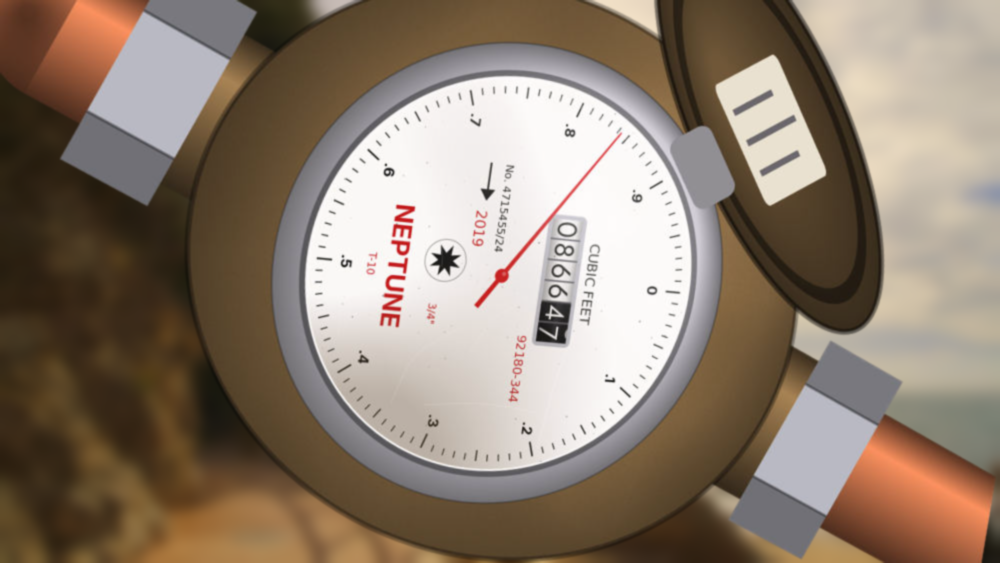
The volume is value=86646.84 unit=ft³
